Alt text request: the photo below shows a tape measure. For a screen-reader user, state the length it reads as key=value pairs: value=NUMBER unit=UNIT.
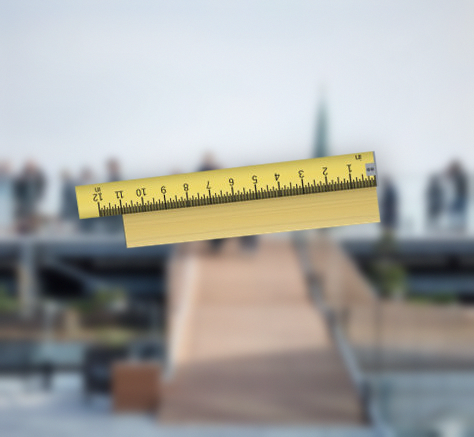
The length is value=11 unit=in
